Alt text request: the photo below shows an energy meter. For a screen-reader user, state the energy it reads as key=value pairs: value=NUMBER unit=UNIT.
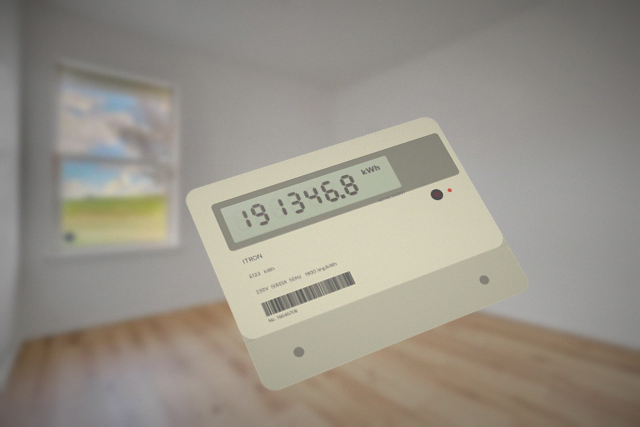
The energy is value=191346.8 unit=kWh
